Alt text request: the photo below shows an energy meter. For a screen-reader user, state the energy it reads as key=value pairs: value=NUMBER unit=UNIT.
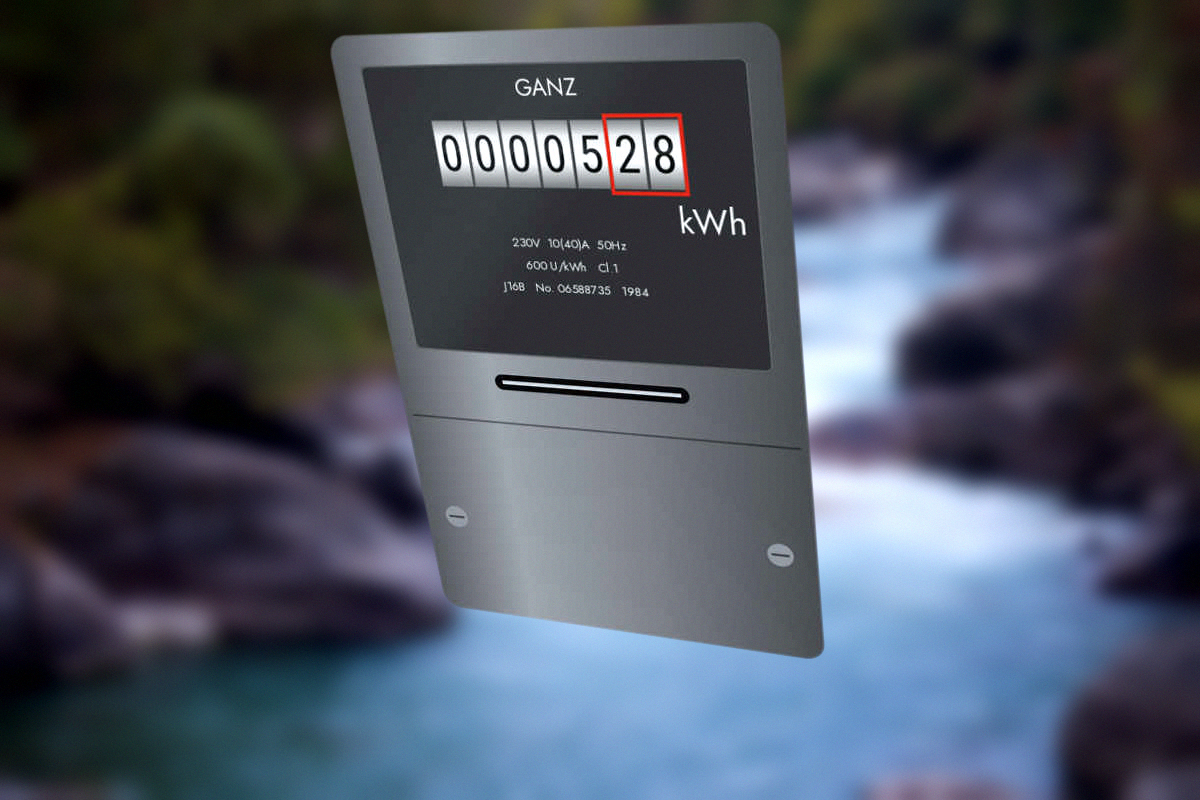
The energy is value=5.28 unit=kWh
